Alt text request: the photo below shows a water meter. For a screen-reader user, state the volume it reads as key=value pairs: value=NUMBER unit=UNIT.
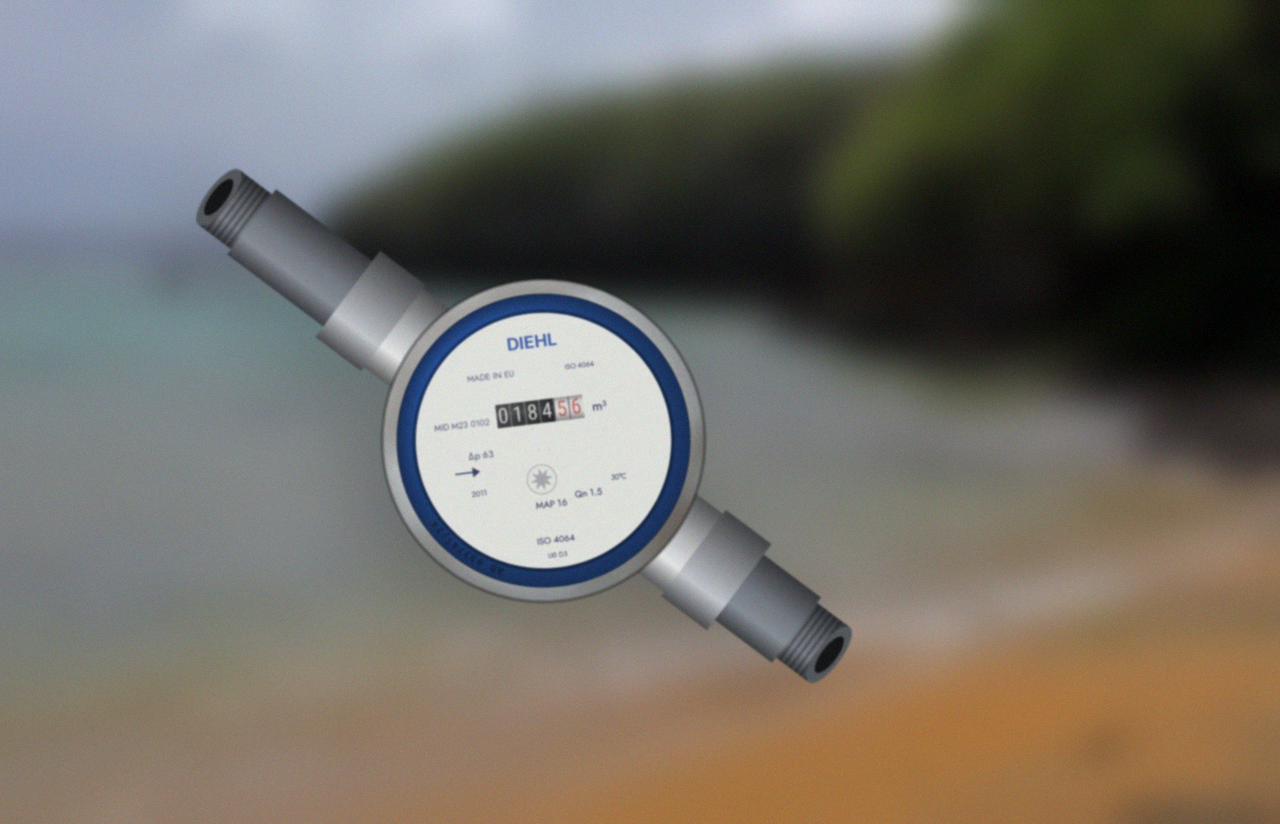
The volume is value=184.56 unit=m³
